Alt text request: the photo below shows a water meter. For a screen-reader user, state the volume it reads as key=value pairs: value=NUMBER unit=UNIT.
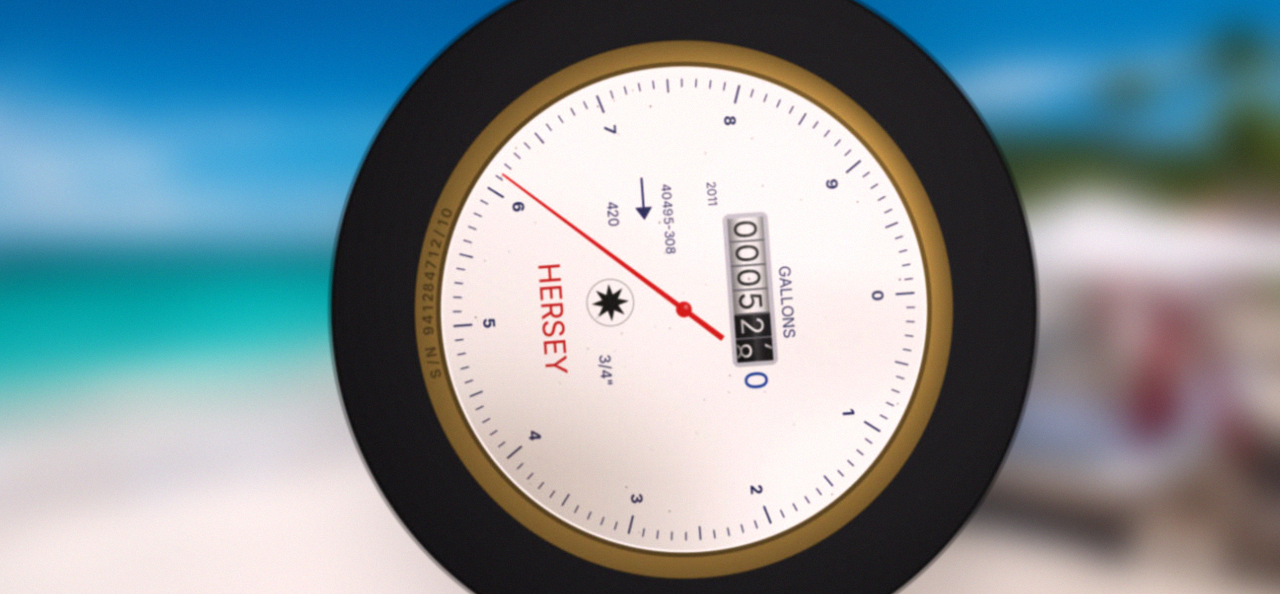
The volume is value=5276.1 unit=gal
